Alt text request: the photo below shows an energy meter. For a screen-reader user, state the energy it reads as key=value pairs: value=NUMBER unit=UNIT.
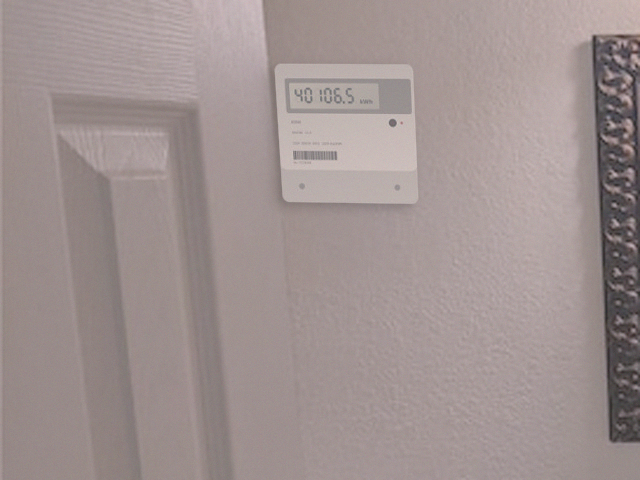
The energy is value=40106.5 unit=kWh
